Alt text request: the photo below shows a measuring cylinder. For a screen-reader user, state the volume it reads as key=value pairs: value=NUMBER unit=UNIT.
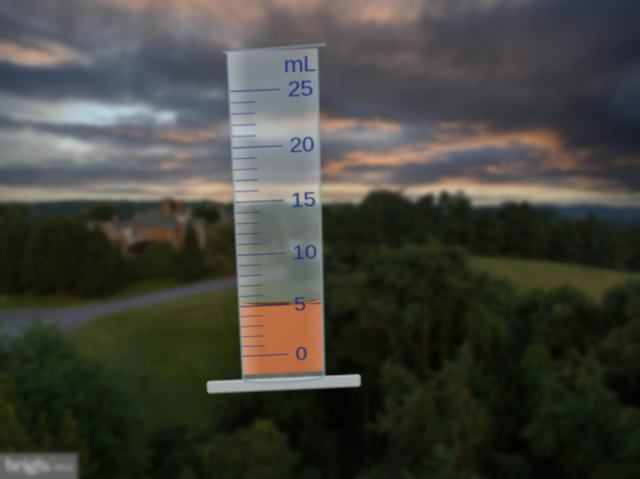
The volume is value=5 unit=mL
